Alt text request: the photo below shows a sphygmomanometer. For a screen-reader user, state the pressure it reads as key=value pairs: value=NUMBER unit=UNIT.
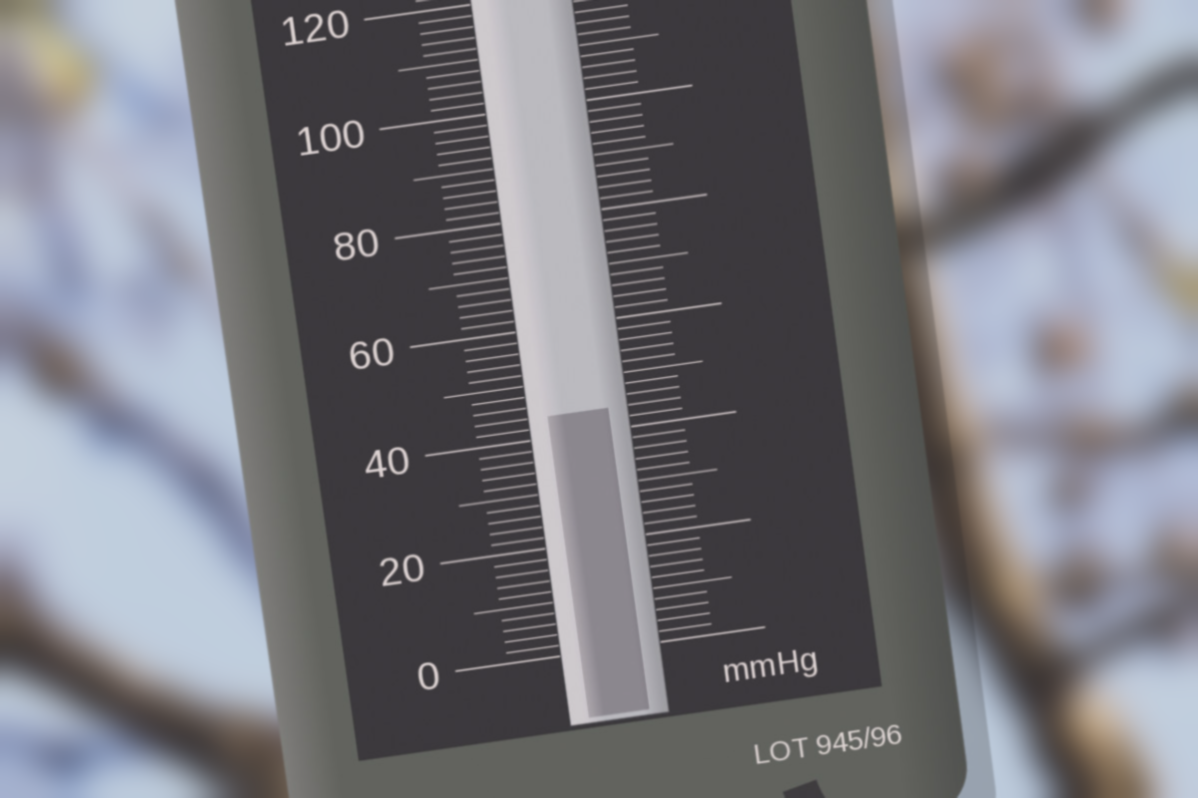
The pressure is value=44 unit=mmHg
